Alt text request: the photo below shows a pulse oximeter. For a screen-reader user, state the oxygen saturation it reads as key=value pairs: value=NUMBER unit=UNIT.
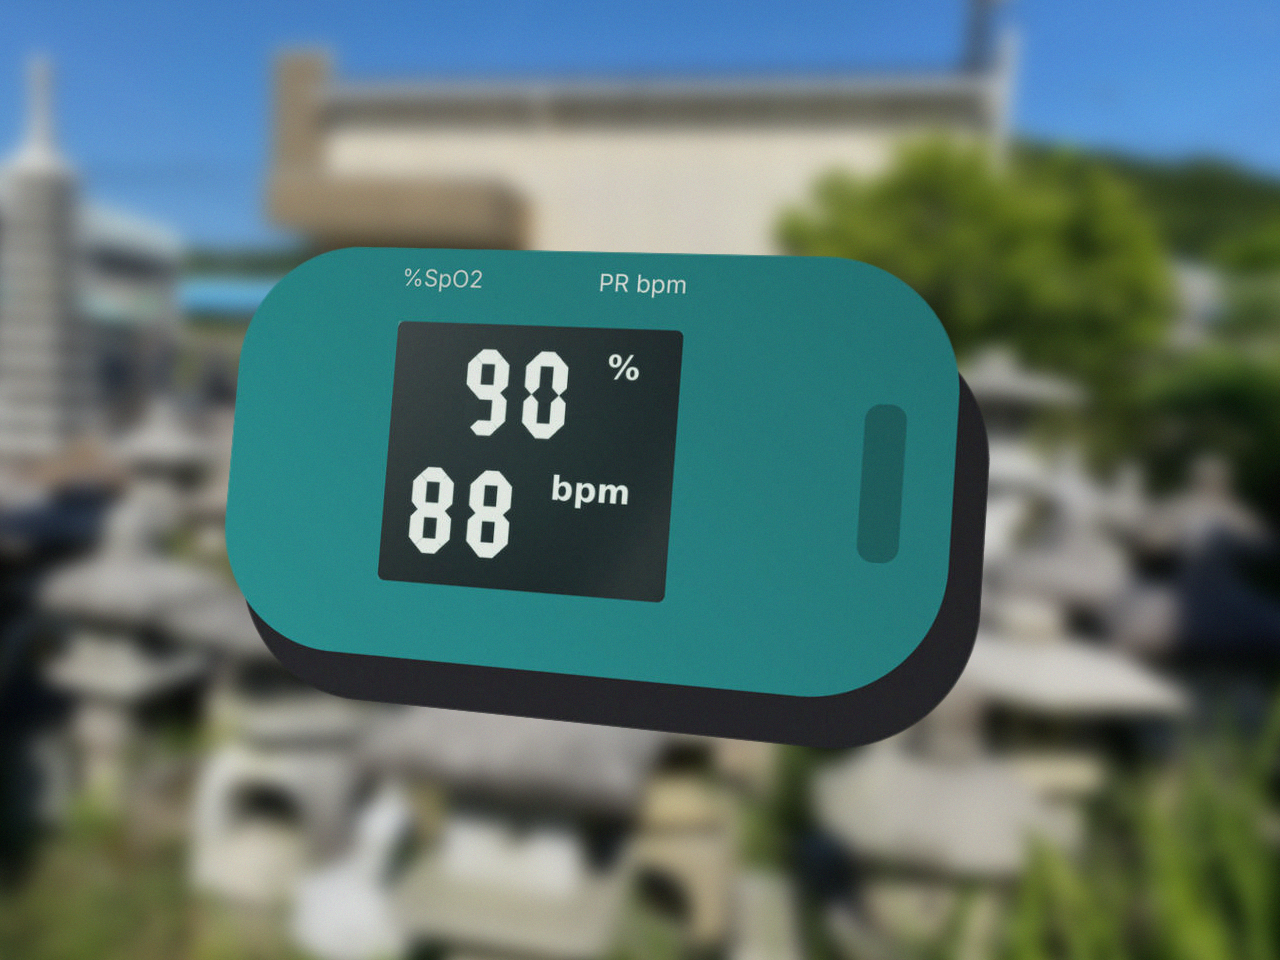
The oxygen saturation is value=90 unit=%
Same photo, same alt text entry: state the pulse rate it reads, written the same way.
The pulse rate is value=88 unit=bpm
